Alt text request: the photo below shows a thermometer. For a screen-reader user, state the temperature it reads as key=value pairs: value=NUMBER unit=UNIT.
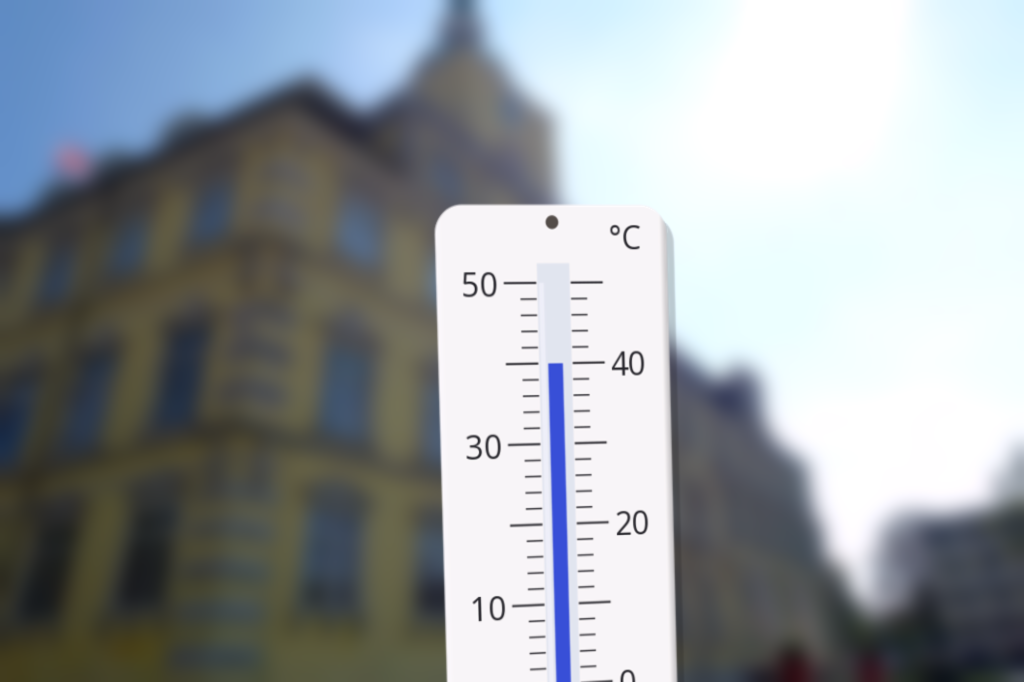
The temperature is value=40 unit=°C
